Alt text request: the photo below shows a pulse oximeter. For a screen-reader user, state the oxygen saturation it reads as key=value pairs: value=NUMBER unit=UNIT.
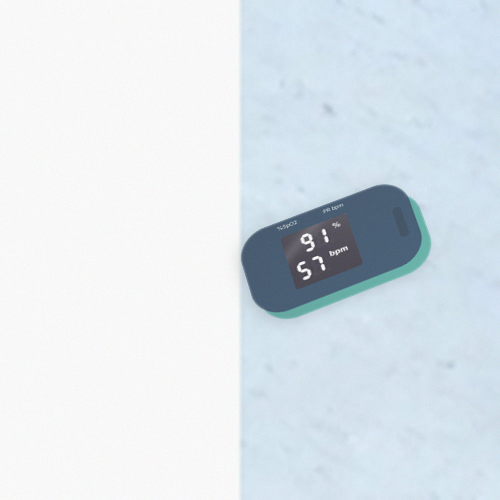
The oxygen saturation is value=91 unit=%
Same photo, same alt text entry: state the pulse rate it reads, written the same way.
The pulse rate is value=57 unit=bpm
